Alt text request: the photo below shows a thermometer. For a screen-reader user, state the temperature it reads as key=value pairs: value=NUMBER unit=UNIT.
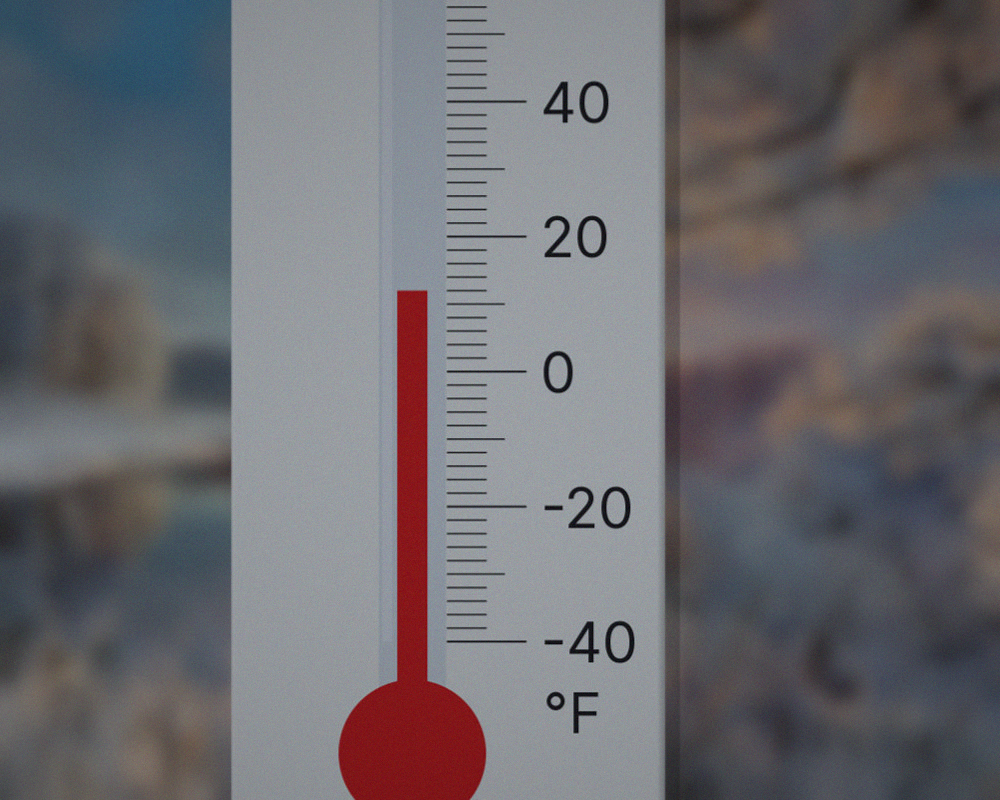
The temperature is value=12 unit=°F
